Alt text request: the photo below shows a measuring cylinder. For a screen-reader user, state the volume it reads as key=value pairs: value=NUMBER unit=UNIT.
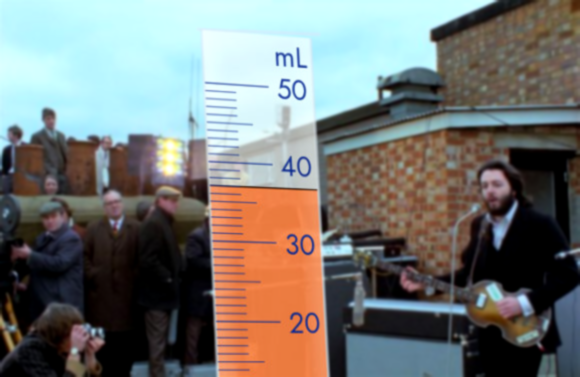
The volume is value=37 unit=mL
